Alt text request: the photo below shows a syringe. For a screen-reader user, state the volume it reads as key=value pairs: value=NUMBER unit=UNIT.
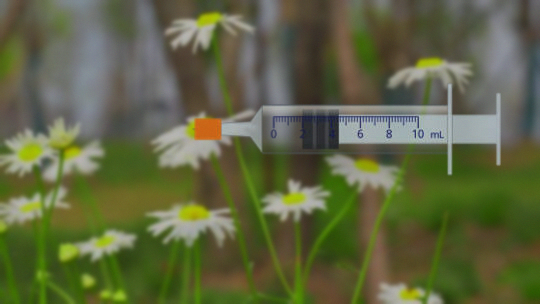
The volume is value=2 unit=mL
